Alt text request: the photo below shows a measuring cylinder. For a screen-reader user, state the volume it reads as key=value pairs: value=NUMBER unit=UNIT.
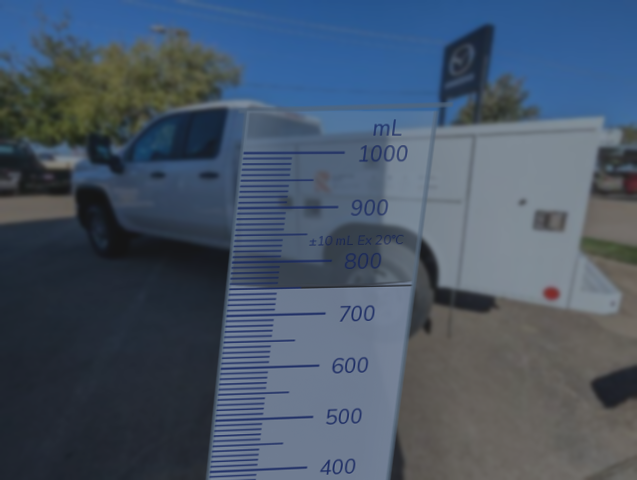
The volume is value=750 unit=mL
